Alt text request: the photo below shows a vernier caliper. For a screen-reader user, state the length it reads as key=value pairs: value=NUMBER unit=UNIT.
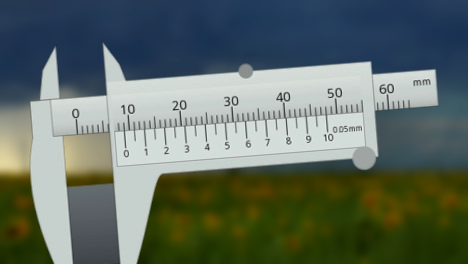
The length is value=9.0 unit=mm
